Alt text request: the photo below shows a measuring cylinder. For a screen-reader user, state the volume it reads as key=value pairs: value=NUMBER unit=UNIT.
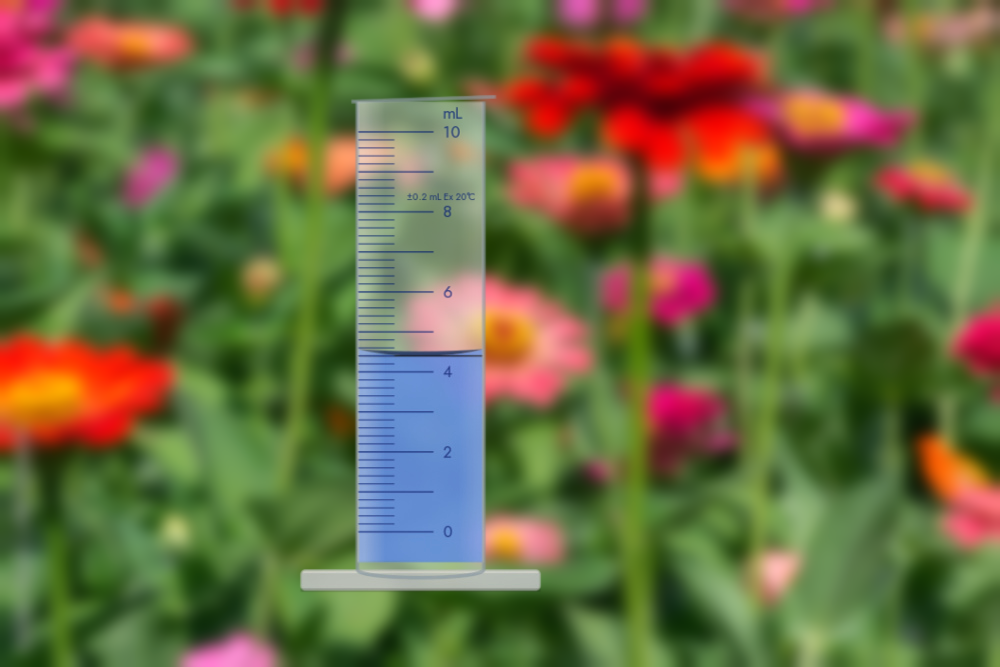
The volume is value=4.4 unit=mL
